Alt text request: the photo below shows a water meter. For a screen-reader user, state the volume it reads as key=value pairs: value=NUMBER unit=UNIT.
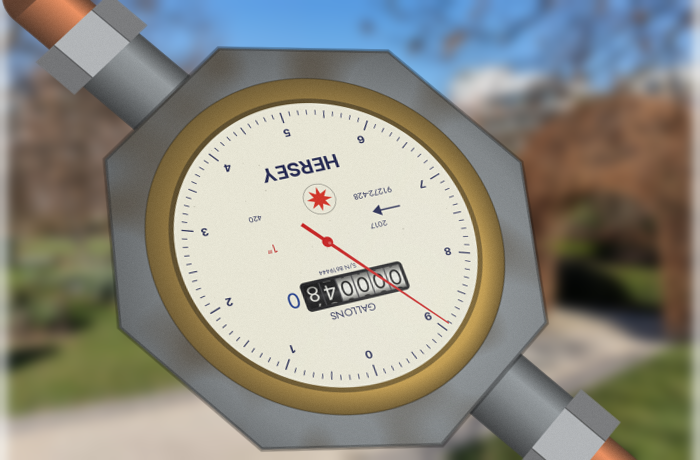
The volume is value=478.9 unit=gal
